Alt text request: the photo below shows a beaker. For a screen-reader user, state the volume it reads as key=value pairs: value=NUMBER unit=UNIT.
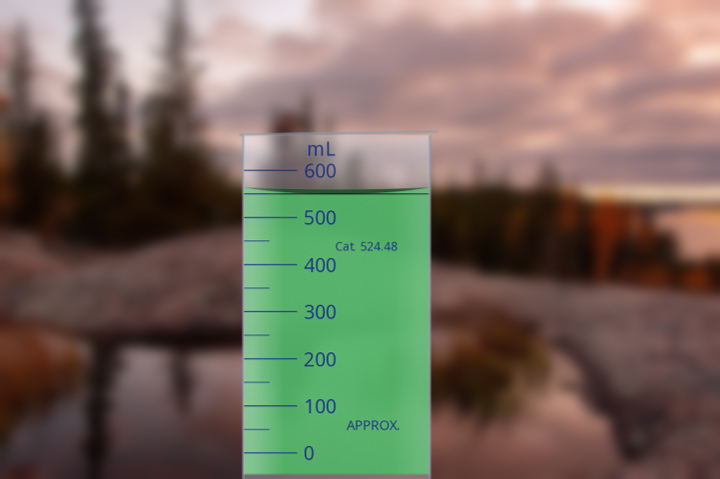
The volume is value=550 unit=mL
